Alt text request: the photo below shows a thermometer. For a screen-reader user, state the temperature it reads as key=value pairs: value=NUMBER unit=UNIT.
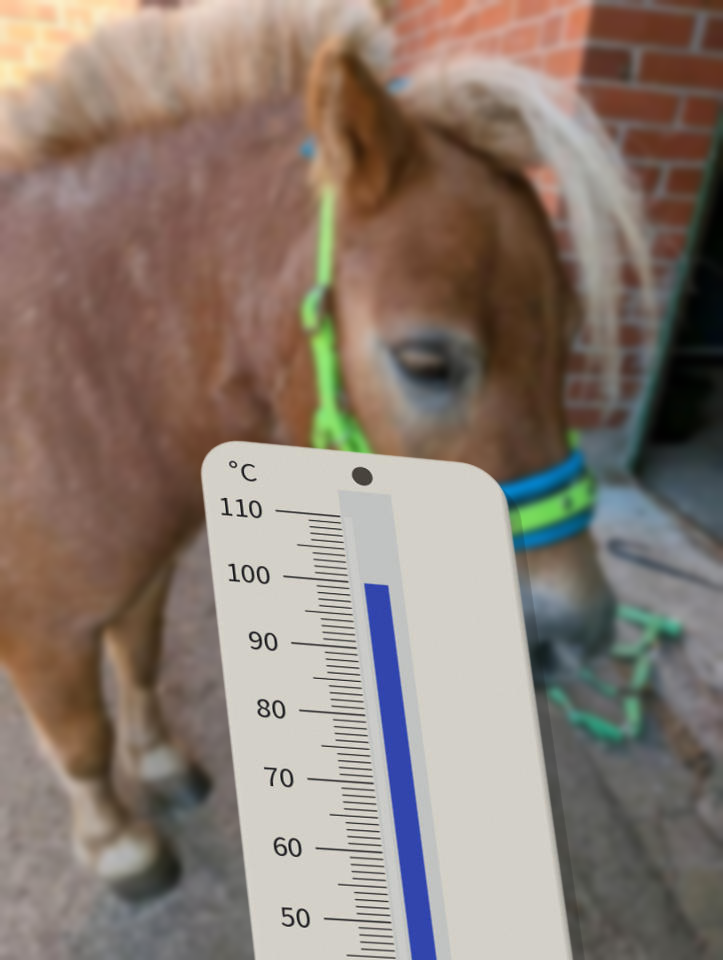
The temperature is value=100 unit=°C
